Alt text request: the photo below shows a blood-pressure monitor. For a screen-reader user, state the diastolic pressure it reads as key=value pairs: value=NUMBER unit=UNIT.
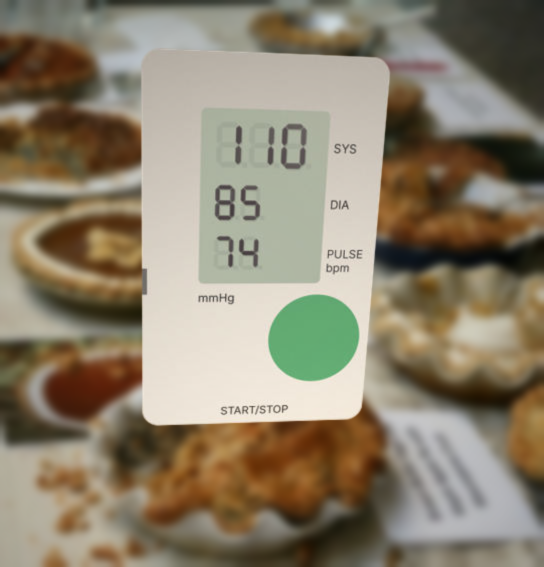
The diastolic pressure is value=85 unit=mmHg
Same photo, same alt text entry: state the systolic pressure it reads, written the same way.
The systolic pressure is value=110 unit=mmHg
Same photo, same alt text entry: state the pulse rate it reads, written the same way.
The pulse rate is value=74 unit=bpm
